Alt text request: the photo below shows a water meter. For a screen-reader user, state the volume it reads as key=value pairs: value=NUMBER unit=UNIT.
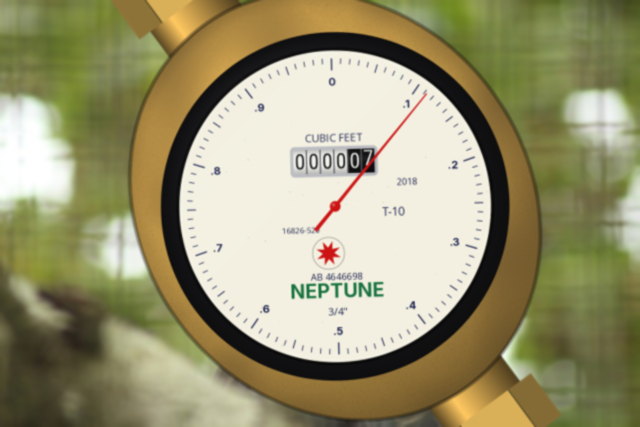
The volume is value=7.11 unit=ft³
